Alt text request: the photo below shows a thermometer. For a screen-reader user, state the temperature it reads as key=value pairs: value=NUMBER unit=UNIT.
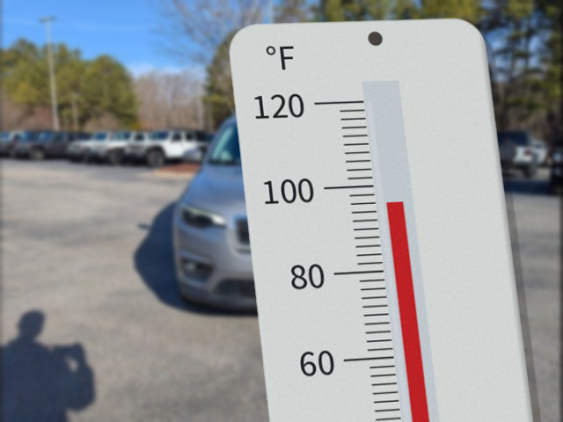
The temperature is value=96 unit=°F
